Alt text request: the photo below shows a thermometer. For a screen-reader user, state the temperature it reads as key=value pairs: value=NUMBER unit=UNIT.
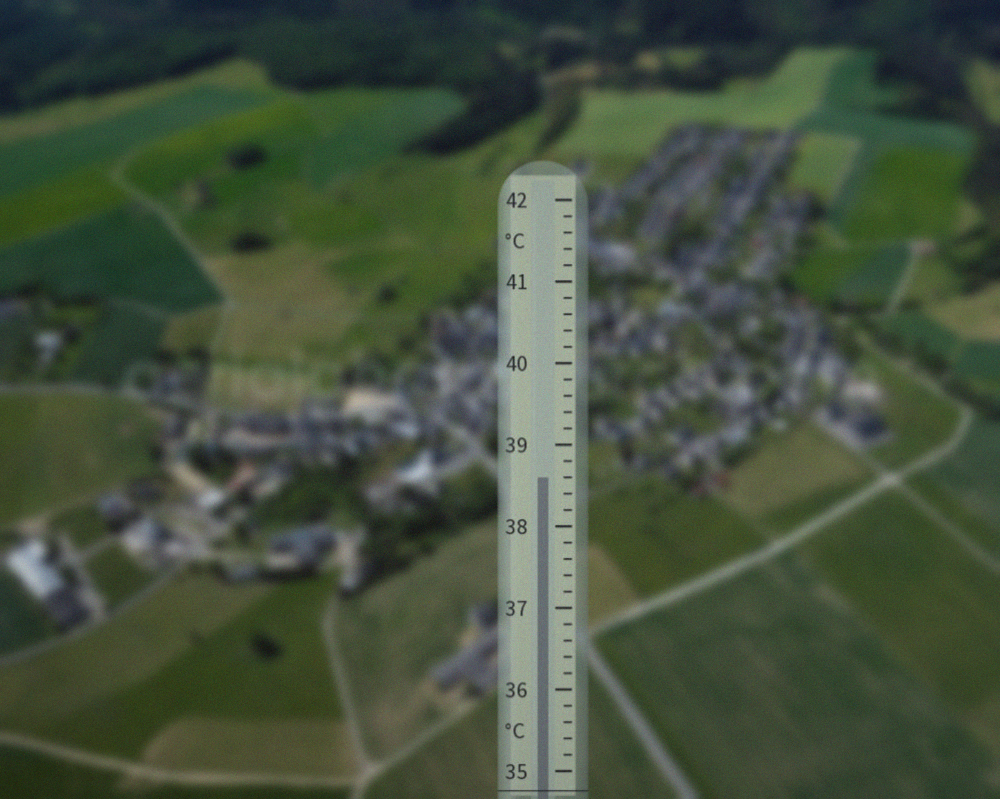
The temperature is value=38.6 unit=°C
